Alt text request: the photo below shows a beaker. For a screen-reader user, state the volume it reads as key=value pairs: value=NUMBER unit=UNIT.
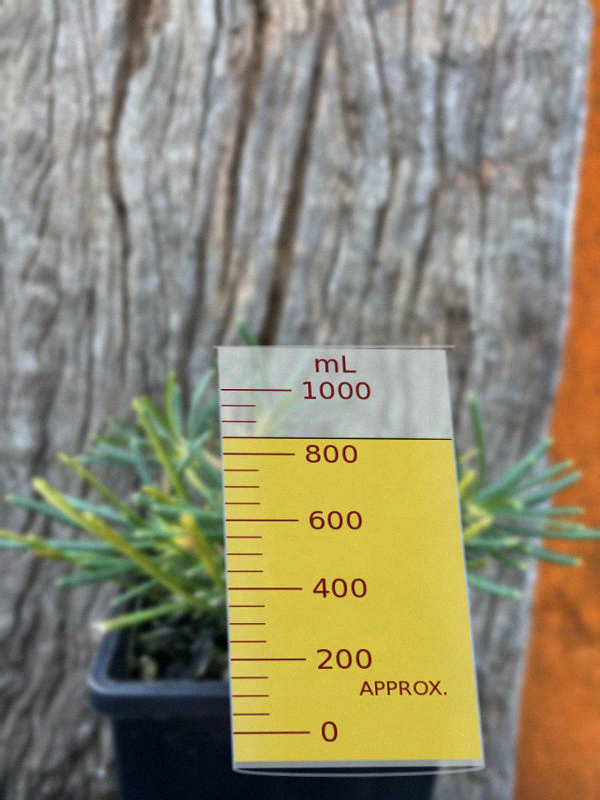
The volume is value=850 unit=mL
